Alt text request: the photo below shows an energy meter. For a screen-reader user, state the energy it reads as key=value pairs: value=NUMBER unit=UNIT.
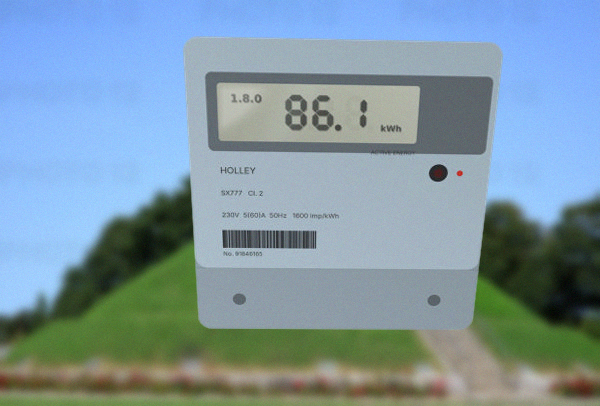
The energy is value=86.1 unit=kWh
